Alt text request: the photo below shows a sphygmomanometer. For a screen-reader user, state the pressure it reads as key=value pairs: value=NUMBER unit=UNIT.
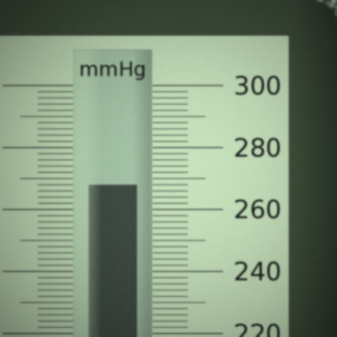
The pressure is value=268 unit=mmHg
